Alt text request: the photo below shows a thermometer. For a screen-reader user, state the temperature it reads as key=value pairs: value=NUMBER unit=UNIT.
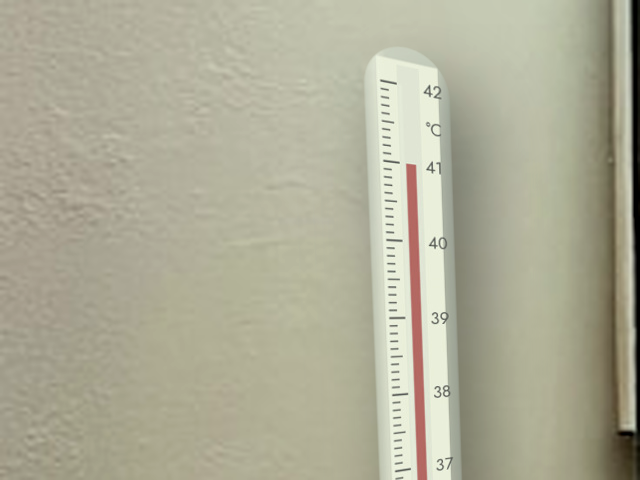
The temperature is value=41 unit=°C
